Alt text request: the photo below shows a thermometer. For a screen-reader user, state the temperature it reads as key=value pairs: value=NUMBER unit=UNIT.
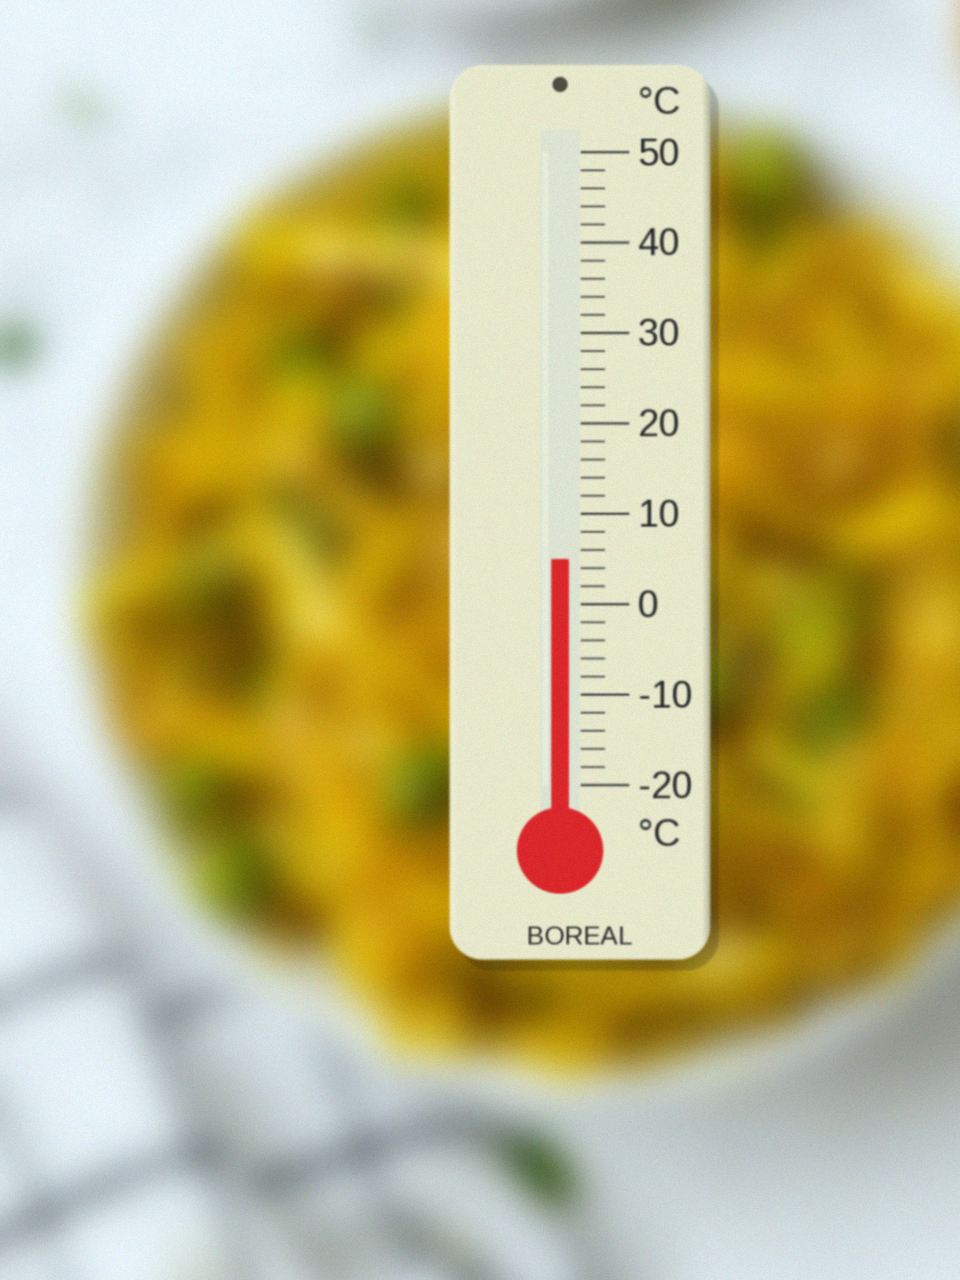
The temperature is value=5 unit=°C
